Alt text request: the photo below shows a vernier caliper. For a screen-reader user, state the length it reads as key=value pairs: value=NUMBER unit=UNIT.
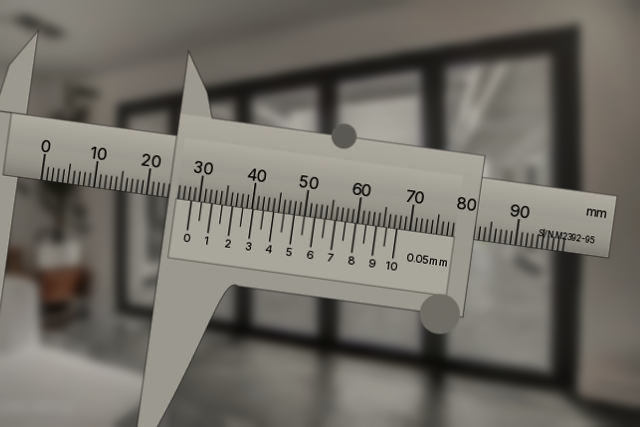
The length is value=28.5 unit=mm
